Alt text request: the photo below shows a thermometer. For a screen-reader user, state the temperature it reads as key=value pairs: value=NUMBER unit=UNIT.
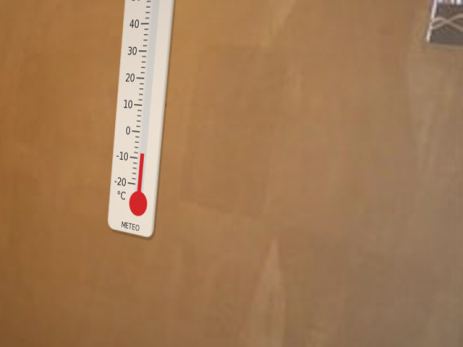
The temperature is value=-8 unit=°C
